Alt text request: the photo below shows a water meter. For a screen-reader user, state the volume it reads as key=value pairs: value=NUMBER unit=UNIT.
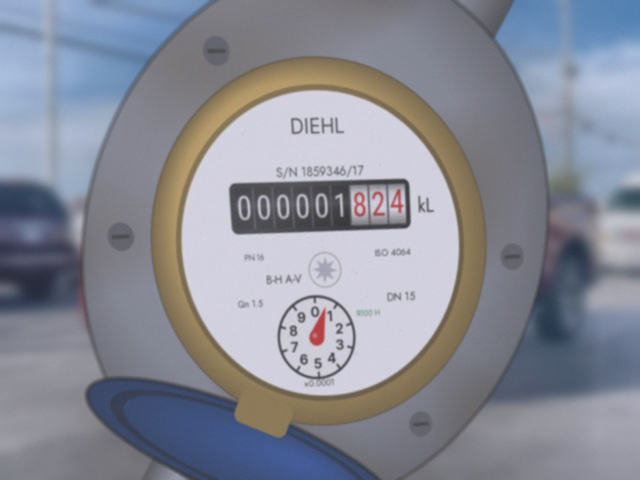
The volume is value=1.8240 unit=kL
